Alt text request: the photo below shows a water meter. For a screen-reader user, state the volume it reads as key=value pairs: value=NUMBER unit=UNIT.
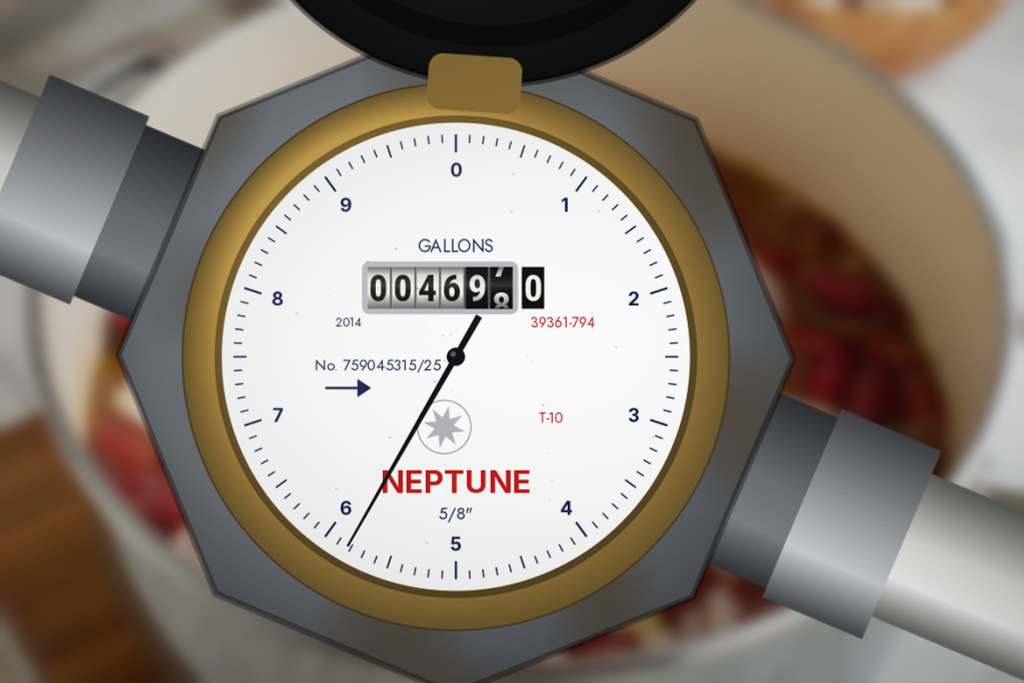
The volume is value=46975.8 unit=gal
